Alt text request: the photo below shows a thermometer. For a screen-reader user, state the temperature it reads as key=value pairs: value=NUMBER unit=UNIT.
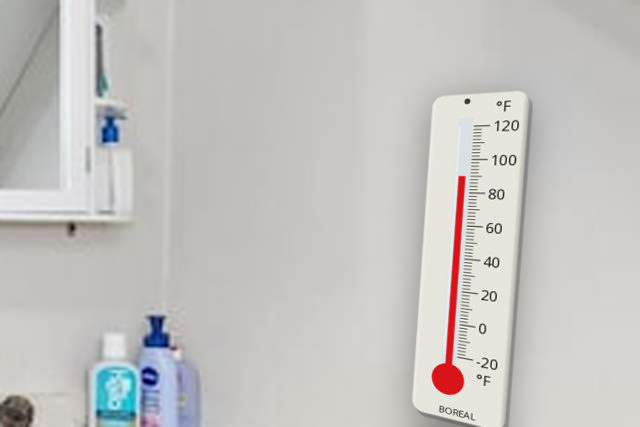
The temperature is value=90 unit=°F
